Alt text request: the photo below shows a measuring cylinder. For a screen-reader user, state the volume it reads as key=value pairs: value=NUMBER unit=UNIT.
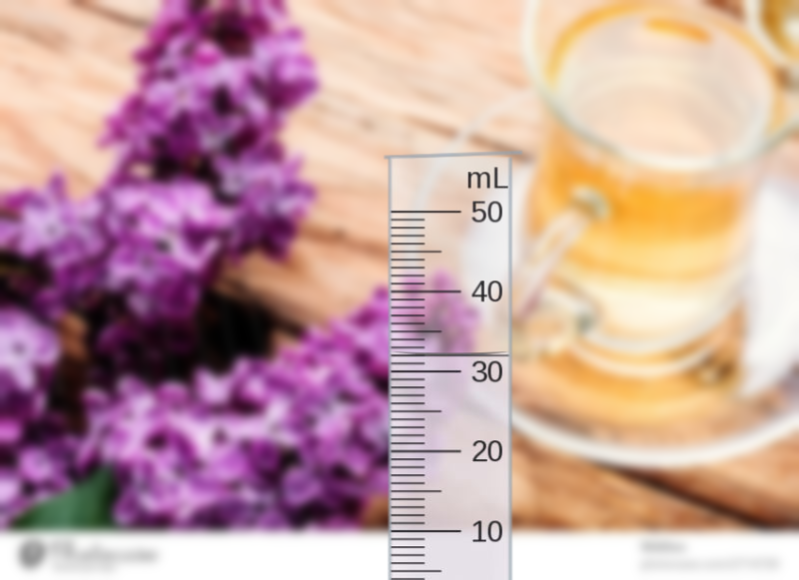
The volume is value=32 unit=mL
